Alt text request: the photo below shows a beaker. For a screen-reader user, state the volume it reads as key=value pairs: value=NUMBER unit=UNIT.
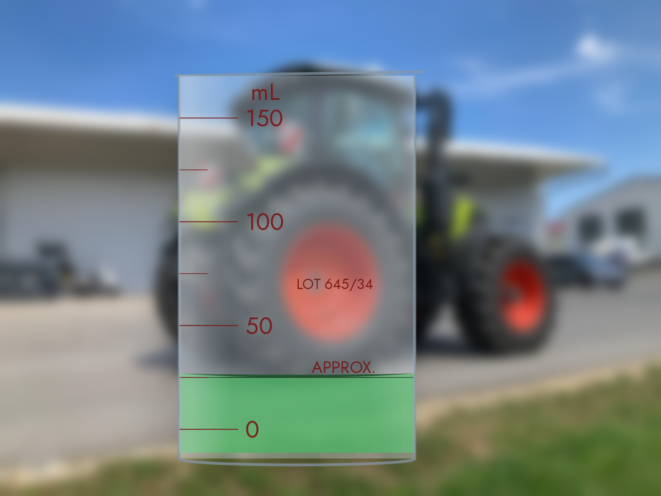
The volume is value=25 unit=mL
